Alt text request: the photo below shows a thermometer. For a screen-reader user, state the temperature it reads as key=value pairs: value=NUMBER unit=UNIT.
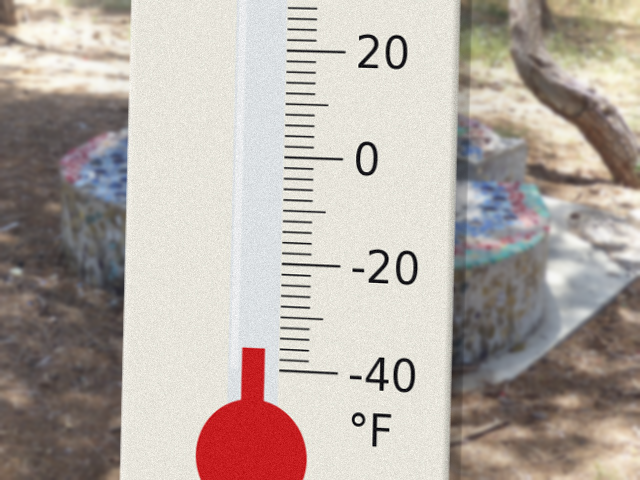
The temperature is value=-36 unit=°F
